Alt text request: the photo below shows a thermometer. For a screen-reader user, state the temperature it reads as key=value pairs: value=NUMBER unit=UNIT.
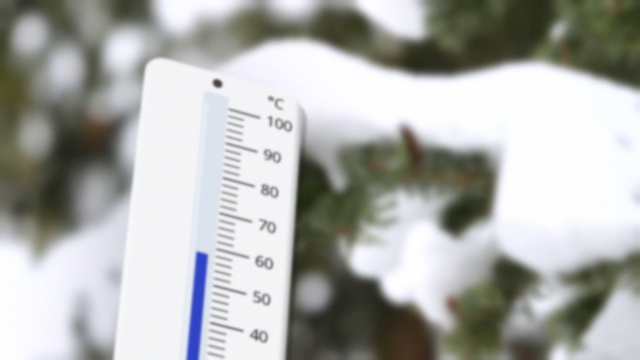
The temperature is value=58 unit=°C
